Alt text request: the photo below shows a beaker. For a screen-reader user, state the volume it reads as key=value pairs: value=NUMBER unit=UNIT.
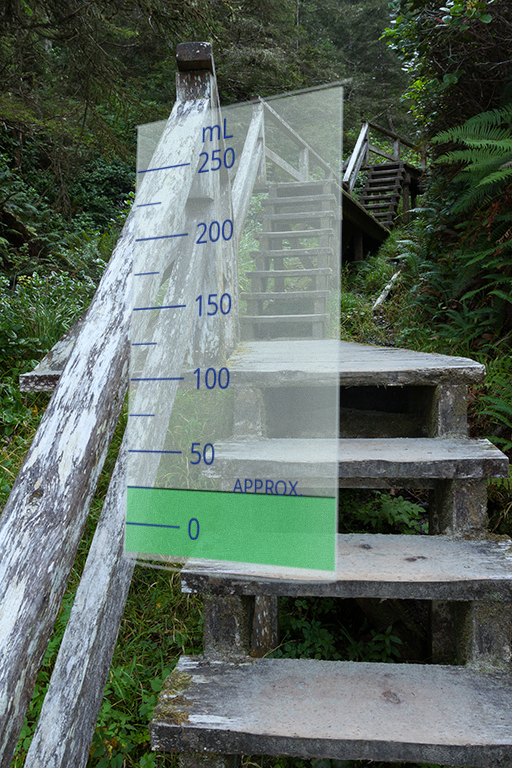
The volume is value=25 unit=mL
